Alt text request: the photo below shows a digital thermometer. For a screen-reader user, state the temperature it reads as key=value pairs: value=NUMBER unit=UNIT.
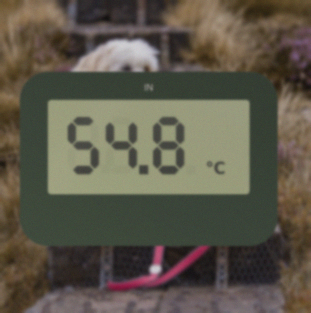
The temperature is value=54.8 unit=°C
